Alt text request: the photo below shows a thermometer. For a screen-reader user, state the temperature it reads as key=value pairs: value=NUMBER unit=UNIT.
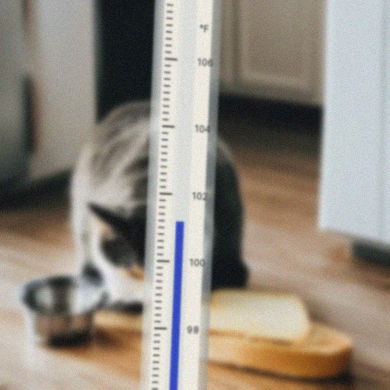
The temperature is value=101.2 unit=°F
